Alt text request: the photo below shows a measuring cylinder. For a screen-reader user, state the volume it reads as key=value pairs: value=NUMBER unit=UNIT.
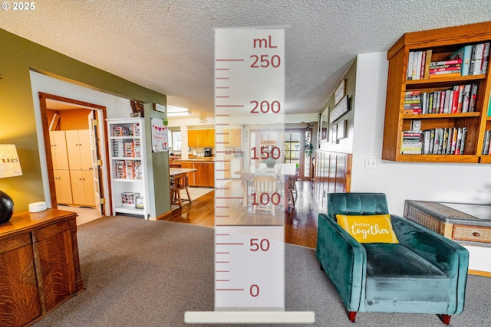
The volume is value=70 unit=mL
